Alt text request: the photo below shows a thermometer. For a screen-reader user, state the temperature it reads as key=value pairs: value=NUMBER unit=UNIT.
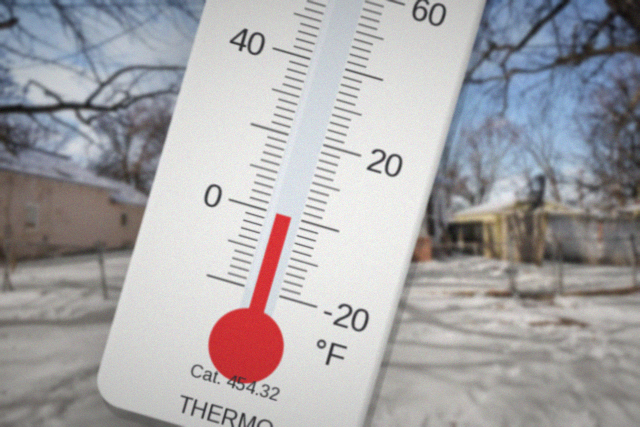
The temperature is value=0 unit=°F
